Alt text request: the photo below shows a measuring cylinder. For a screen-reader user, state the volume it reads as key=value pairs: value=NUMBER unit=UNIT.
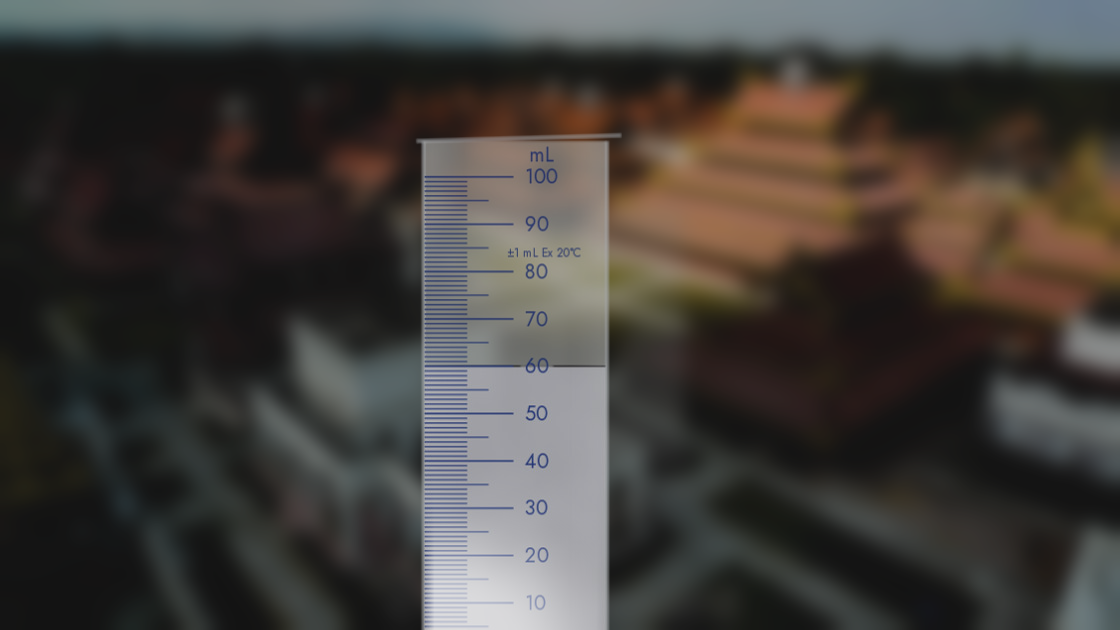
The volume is value=60 unit=mL
